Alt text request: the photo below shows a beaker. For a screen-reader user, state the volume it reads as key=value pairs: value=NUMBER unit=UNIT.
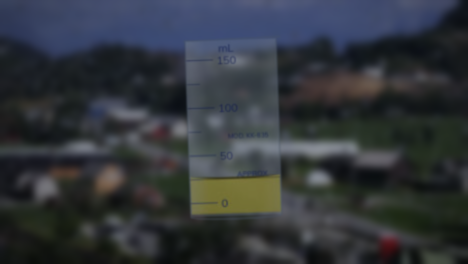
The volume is value=25 unit=mL
